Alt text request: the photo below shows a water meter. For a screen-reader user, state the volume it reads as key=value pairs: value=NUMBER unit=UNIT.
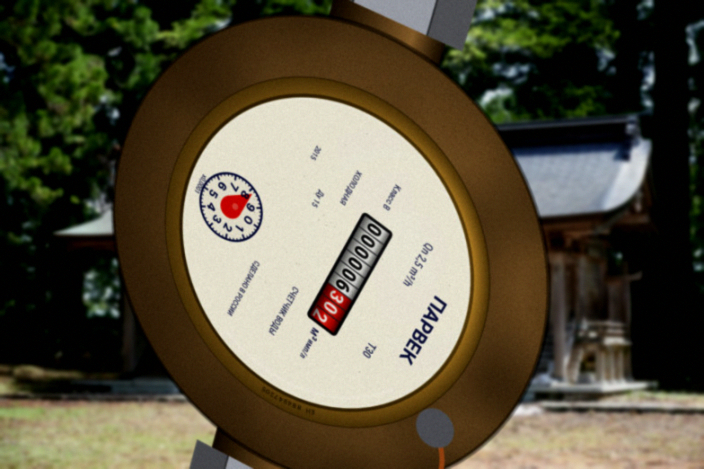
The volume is value=6.3018 unit=m³
